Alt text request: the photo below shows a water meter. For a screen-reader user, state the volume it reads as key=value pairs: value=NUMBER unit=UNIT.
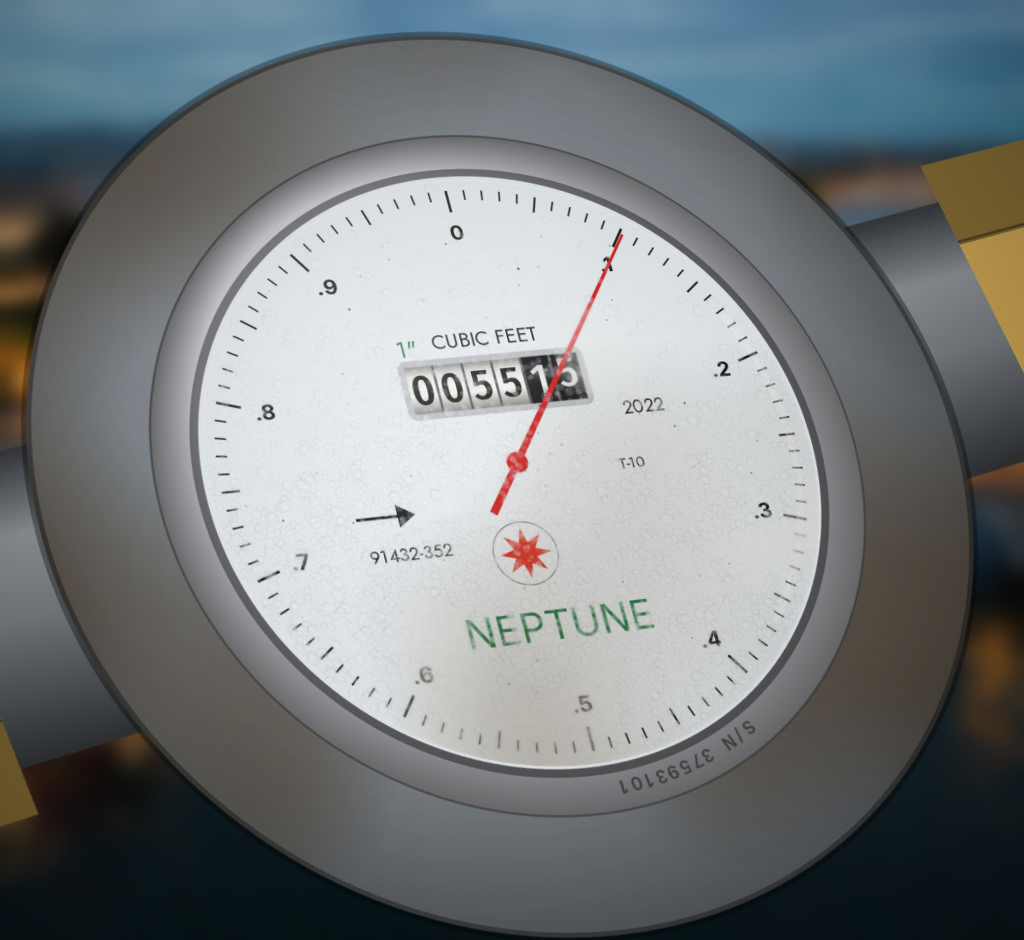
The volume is value=5515.10 unit=ft³
